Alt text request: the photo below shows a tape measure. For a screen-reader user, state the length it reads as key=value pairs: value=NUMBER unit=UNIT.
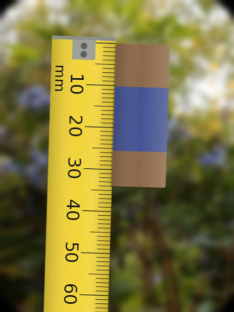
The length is value=34 unit=mm
